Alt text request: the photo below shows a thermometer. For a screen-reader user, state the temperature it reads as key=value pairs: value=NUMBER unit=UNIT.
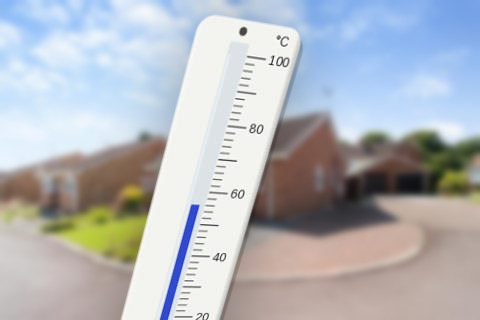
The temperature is value=56 unit=°C
